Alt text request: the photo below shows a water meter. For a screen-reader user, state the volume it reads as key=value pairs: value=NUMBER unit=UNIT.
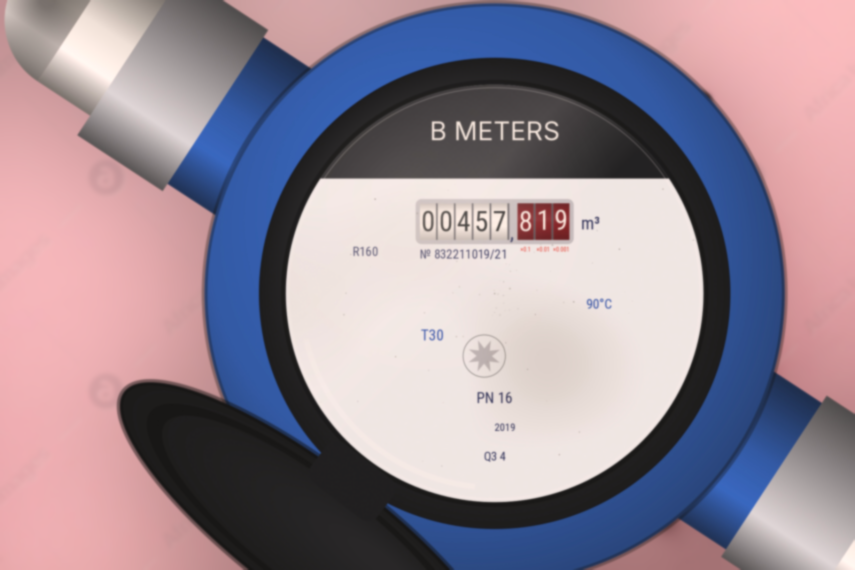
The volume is value=457.819 unit=m³
